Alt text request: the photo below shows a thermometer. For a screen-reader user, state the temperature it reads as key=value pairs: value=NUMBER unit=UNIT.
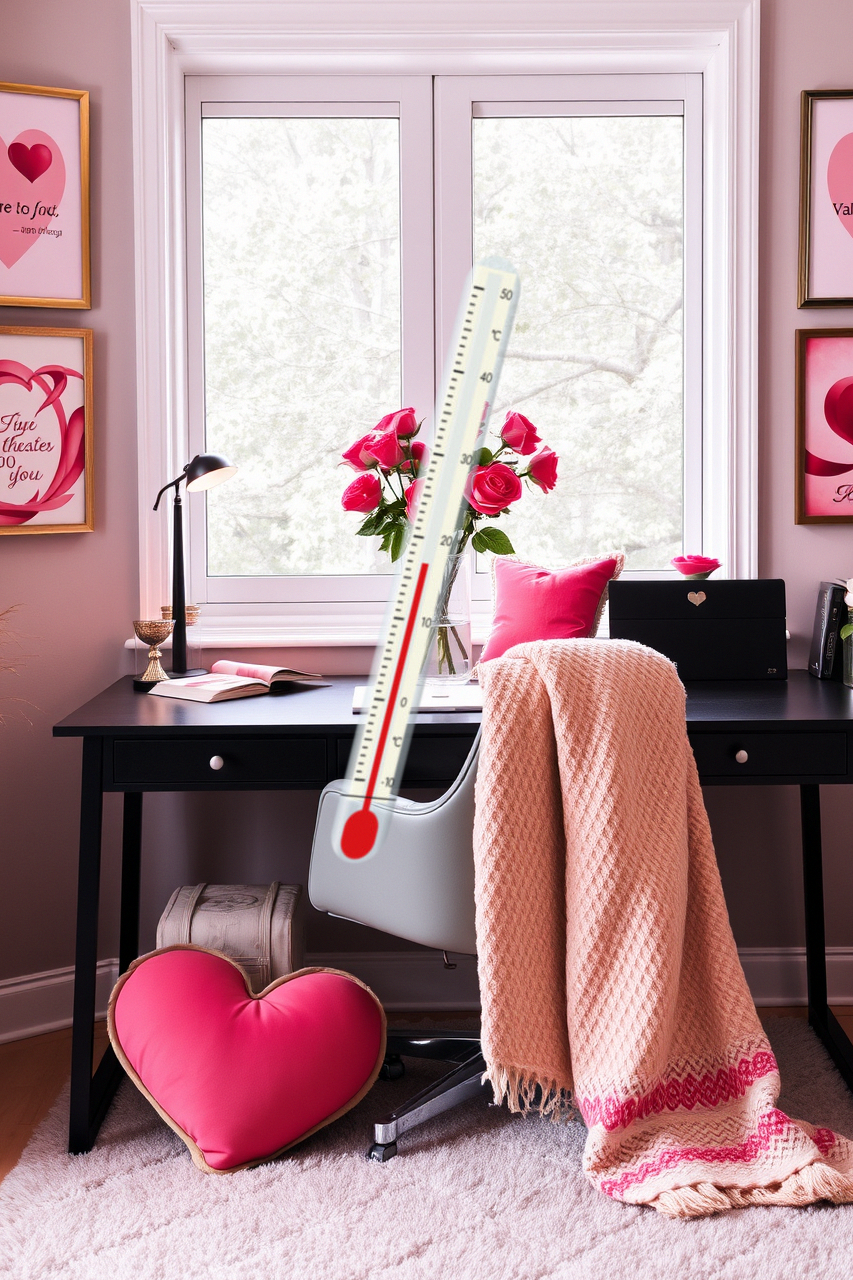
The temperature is value=17 unit=°C
